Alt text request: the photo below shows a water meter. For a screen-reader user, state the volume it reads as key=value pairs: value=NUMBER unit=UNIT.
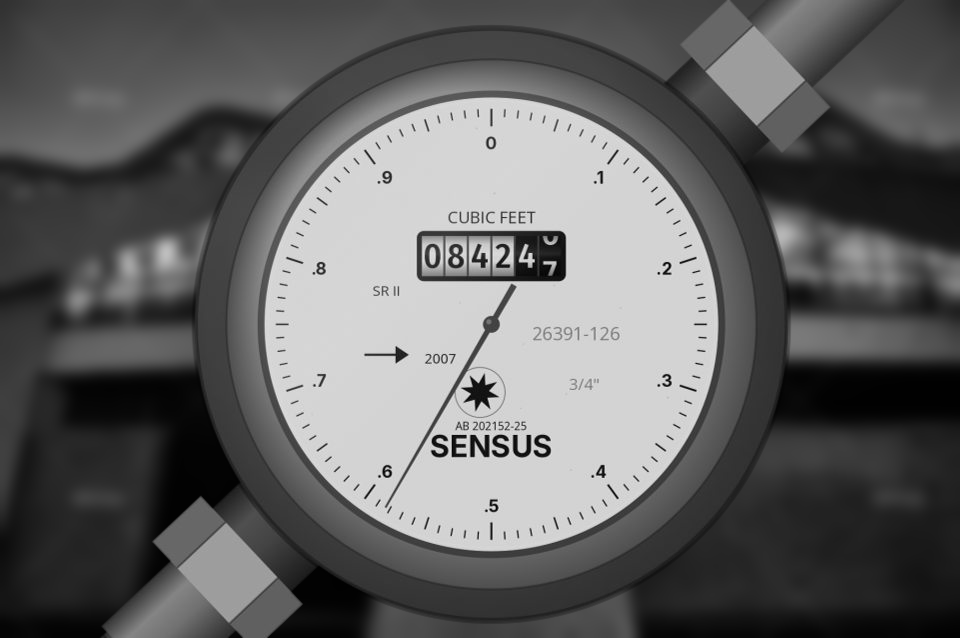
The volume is value=84246.58 unit=ft³
